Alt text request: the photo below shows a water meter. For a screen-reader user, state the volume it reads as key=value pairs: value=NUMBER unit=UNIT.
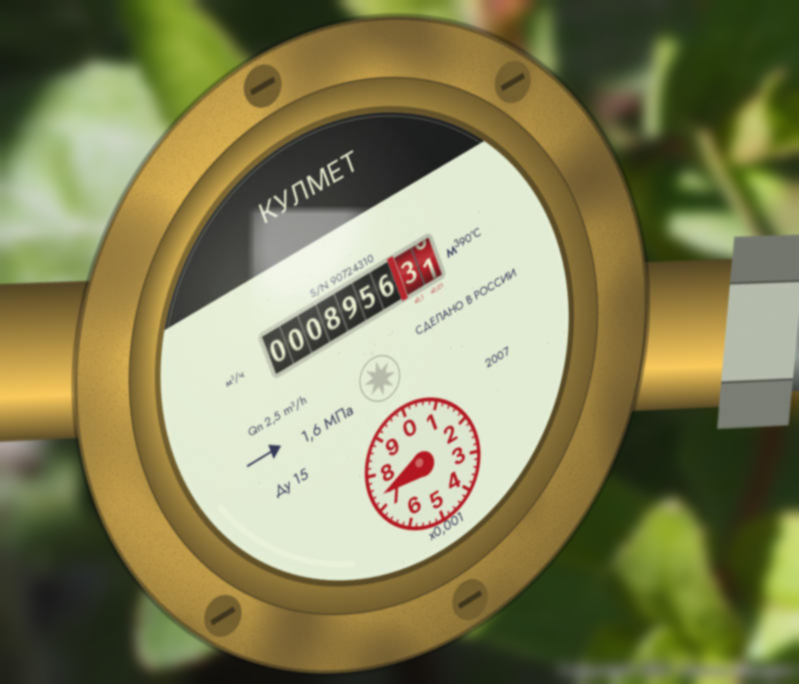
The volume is value=8956.307 unit=m³
